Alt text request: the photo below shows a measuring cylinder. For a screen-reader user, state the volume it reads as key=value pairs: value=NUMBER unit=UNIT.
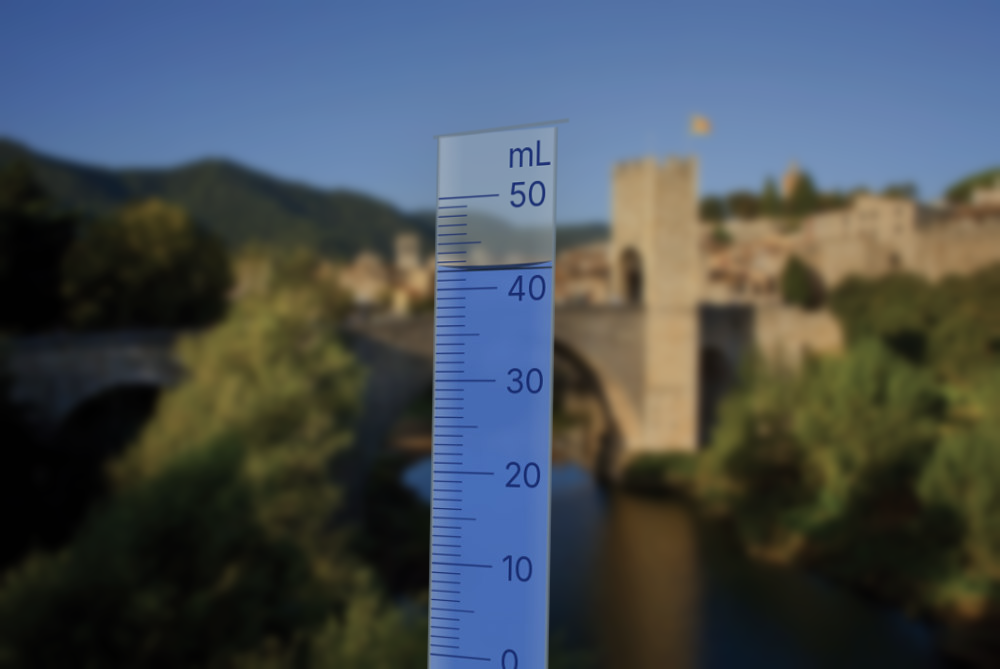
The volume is value=42 unit=mL
